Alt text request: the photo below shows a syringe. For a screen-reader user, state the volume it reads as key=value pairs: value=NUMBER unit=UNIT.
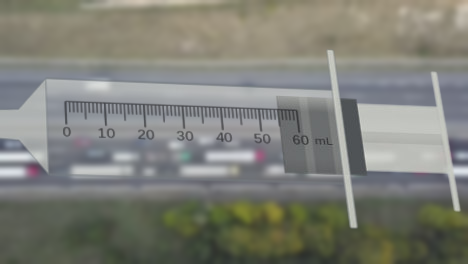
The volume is value=55 unit=mL
